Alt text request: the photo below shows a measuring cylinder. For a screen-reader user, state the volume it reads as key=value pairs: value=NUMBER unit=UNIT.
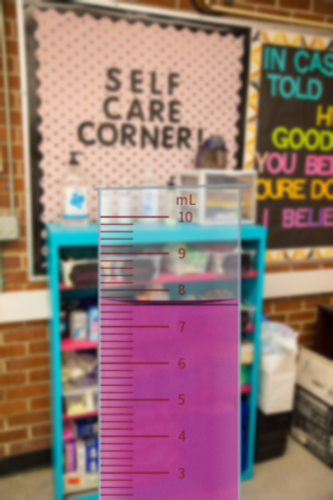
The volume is value=7.6 unit=mL
